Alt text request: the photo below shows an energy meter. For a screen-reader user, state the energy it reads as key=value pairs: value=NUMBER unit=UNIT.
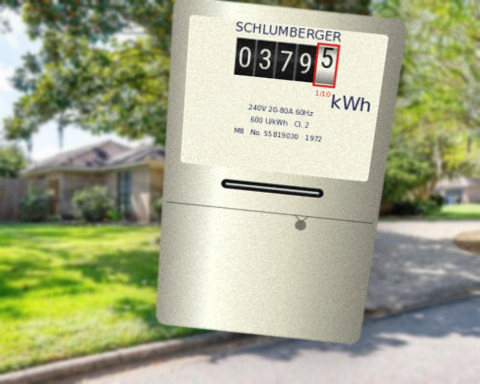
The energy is value=379.5 unit=kWh
